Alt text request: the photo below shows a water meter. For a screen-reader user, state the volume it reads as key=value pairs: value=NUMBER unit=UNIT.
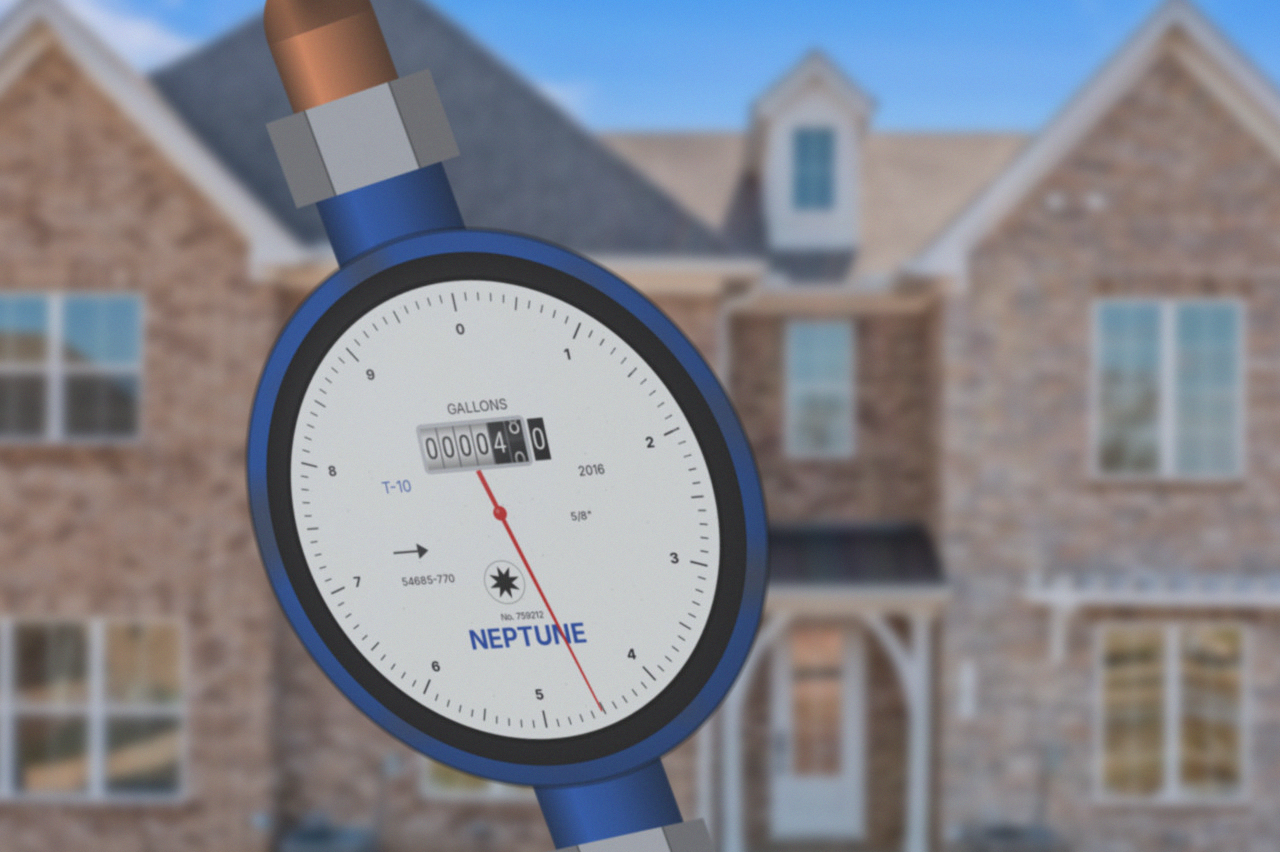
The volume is value=484.5 unit=gal
